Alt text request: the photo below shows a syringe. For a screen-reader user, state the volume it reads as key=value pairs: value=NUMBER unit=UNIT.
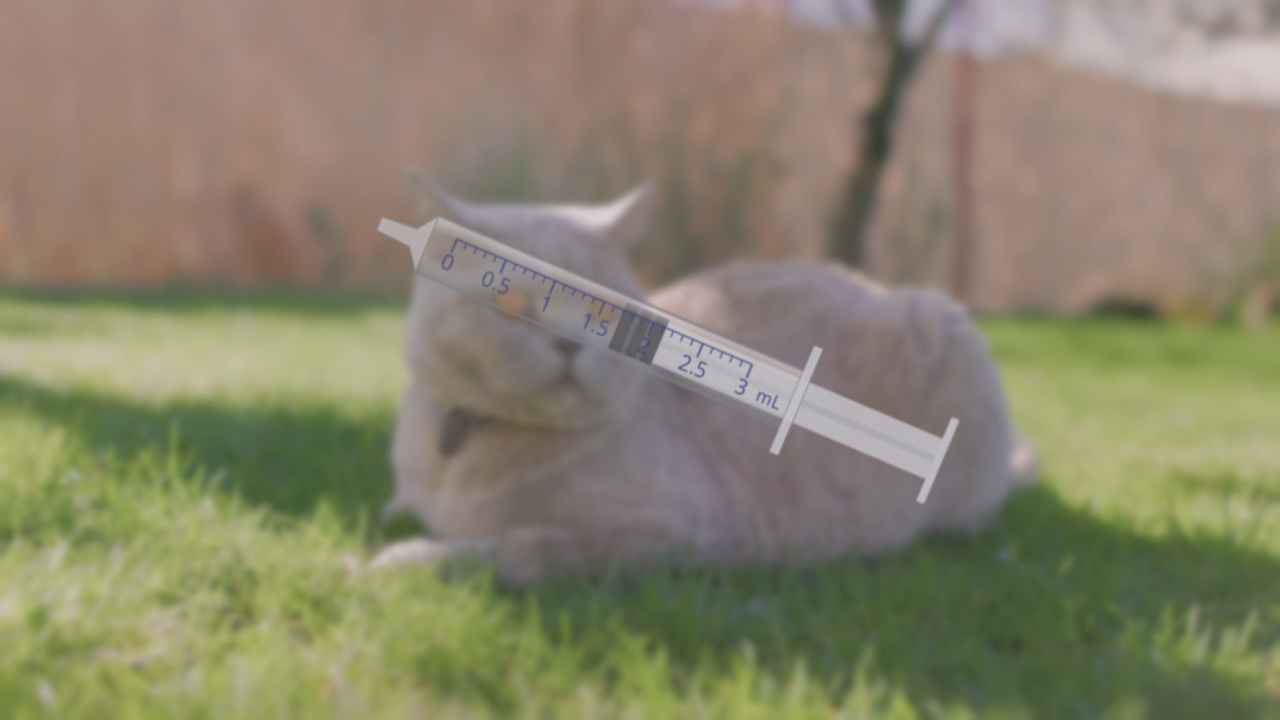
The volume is value=1.7 unit=mL
